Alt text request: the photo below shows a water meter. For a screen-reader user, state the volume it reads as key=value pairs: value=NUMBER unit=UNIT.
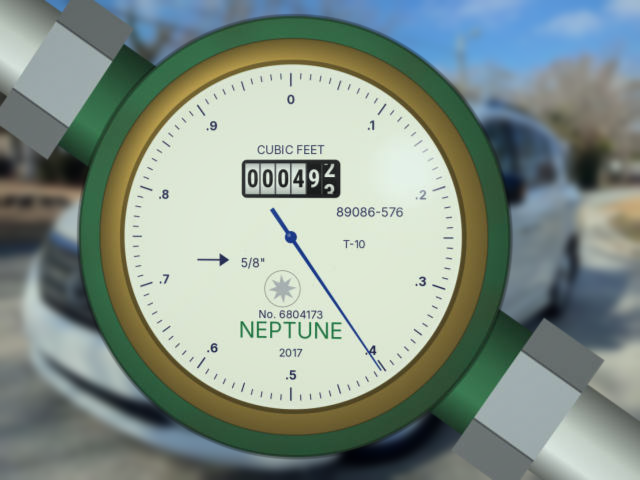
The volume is value=492.40 unit=ft³
